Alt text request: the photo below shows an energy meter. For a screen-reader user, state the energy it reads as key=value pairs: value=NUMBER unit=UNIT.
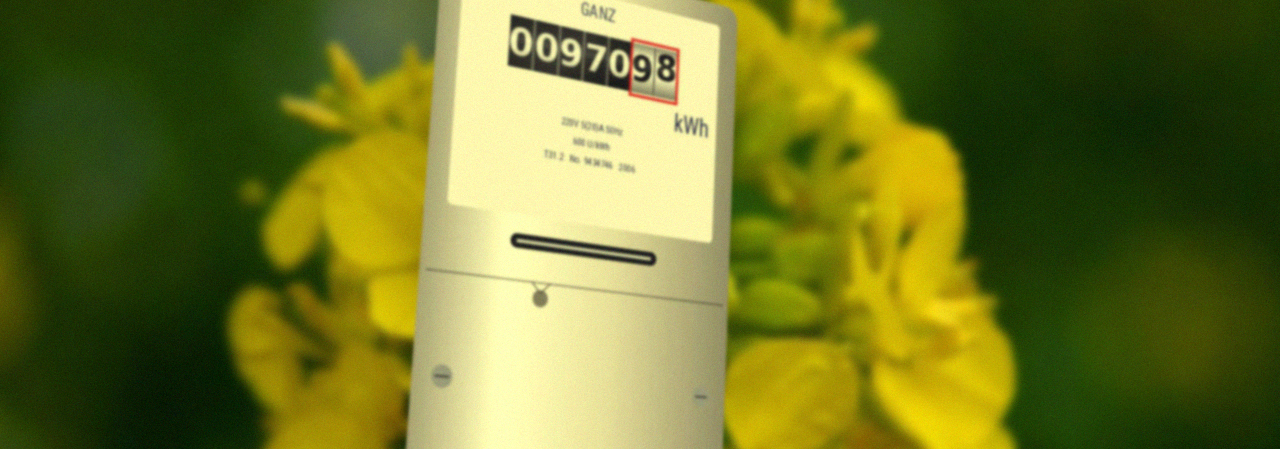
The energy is value=970.98 unit=kWh
